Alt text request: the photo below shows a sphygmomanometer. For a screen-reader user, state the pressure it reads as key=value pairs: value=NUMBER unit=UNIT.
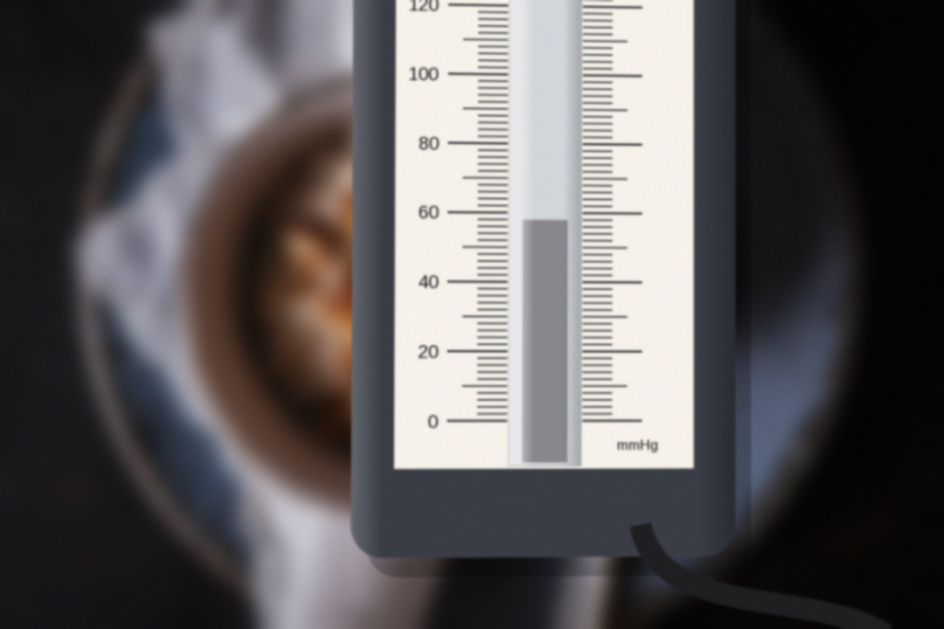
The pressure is value=58 unit=mmHg
